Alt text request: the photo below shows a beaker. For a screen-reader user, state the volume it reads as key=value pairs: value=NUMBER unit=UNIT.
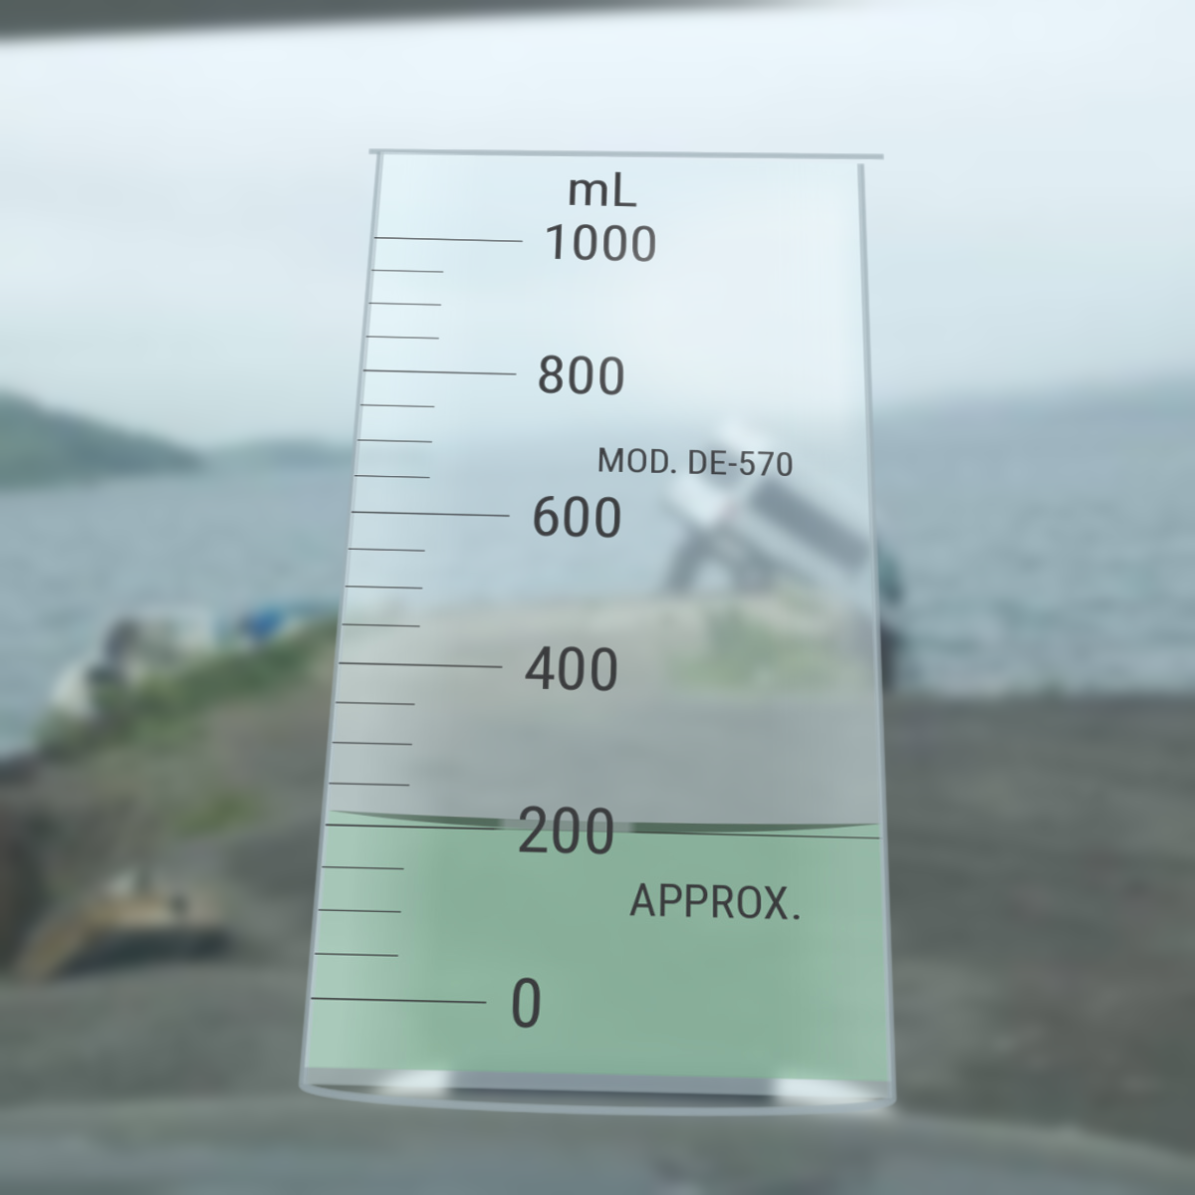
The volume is value=200 unit=mL
